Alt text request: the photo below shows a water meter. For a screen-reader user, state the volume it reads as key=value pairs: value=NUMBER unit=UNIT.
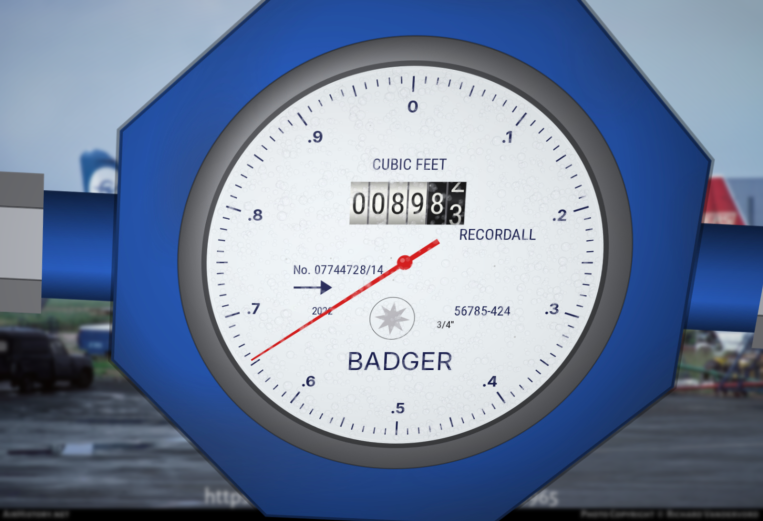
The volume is value=8982.65 unit=ft³
